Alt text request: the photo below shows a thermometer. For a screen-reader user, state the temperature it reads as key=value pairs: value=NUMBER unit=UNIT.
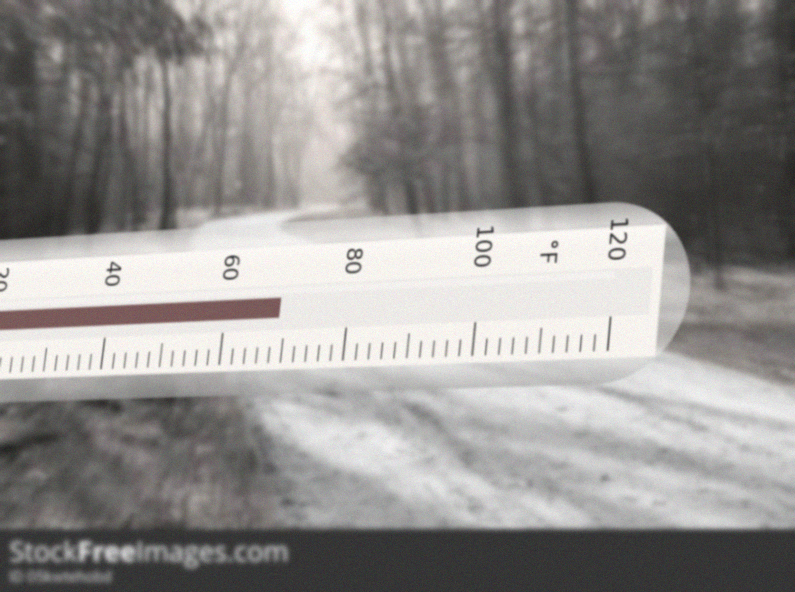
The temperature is value=69 unit=°F
